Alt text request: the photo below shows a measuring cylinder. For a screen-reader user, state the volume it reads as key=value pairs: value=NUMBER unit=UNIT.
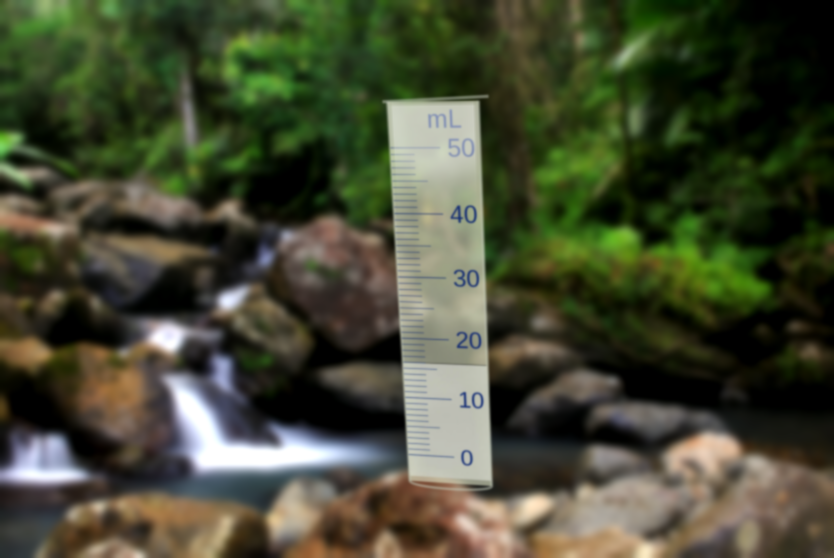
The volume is value=16 unit=mL
